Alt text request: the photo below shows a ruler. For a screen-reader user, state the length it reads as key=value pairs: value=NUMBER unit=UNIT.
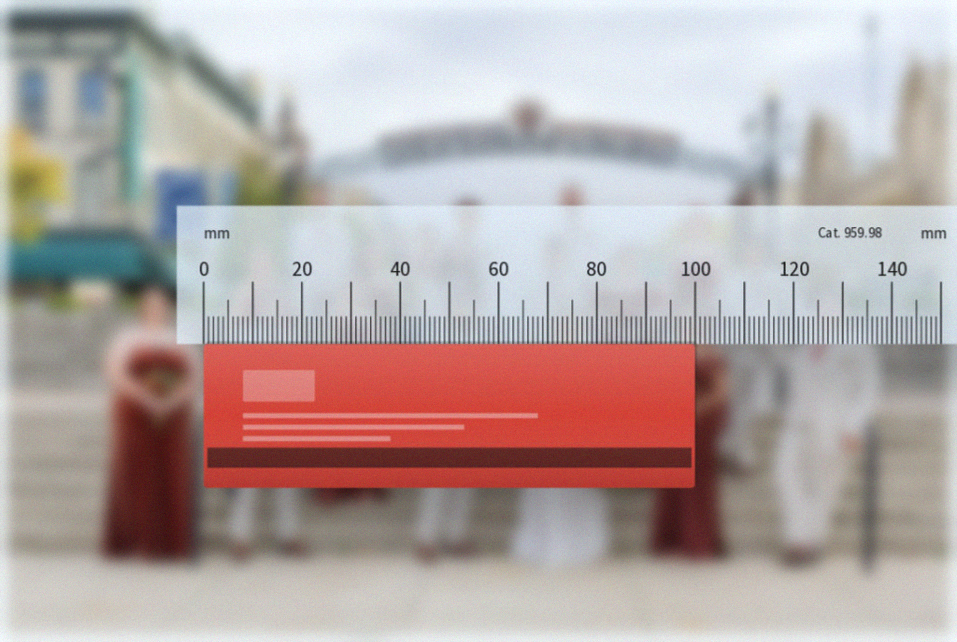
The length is value=100 unit=mm
